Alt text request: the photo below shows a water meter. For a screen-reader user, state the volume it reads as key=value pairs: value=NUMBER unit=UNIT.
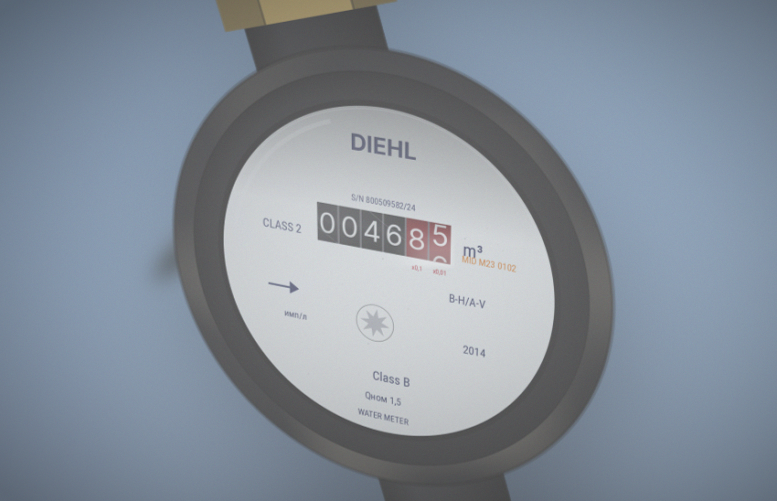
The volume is value=46.85 unit=m³
